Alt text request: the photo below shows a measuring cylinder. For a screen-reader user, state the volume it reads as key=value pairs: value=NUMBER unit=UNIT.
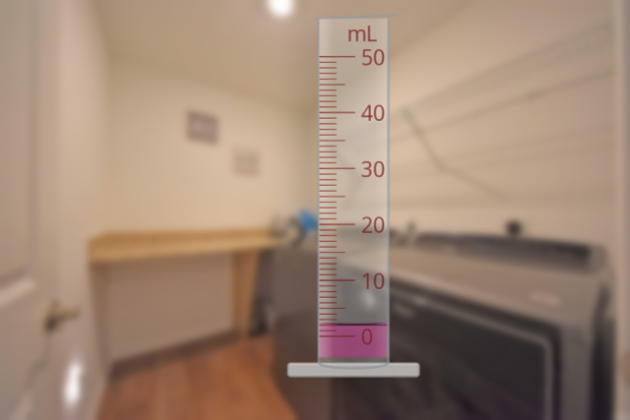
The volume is value=2 unit=mL
